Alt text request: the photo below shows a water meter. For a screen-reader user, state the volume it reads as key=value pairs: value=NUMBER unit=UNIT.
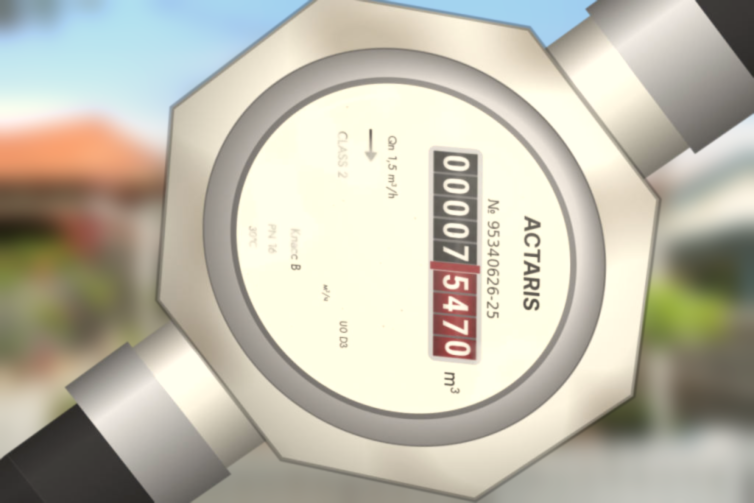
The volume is value=7.5470 unit=m³
